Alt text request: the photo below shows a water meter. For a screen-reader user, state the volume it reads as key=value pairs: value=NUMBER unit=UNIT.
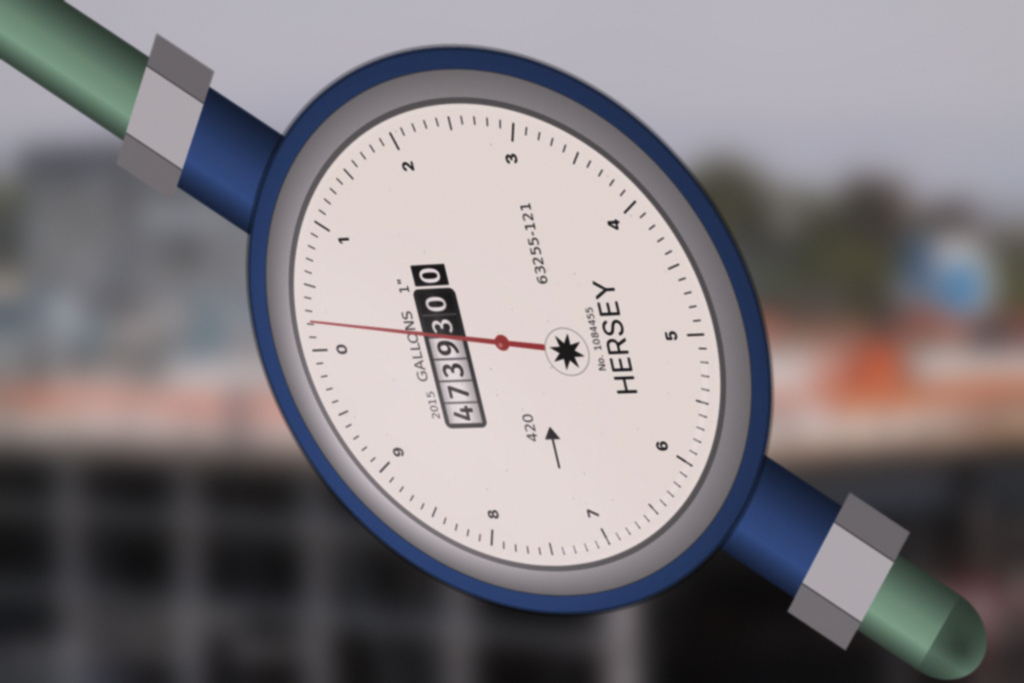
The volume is value=4739300.2 unit=gal
